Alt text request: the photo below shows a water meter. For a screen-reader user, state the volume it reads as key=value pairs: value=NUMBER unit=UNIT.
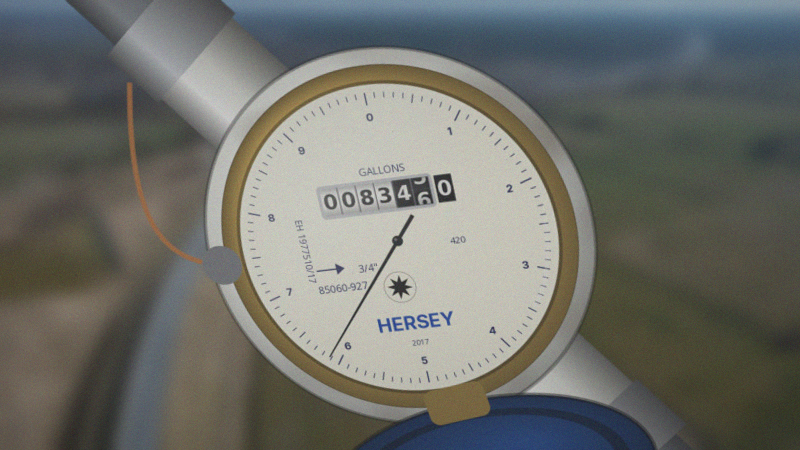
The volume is value=83456.1 unit=gal
